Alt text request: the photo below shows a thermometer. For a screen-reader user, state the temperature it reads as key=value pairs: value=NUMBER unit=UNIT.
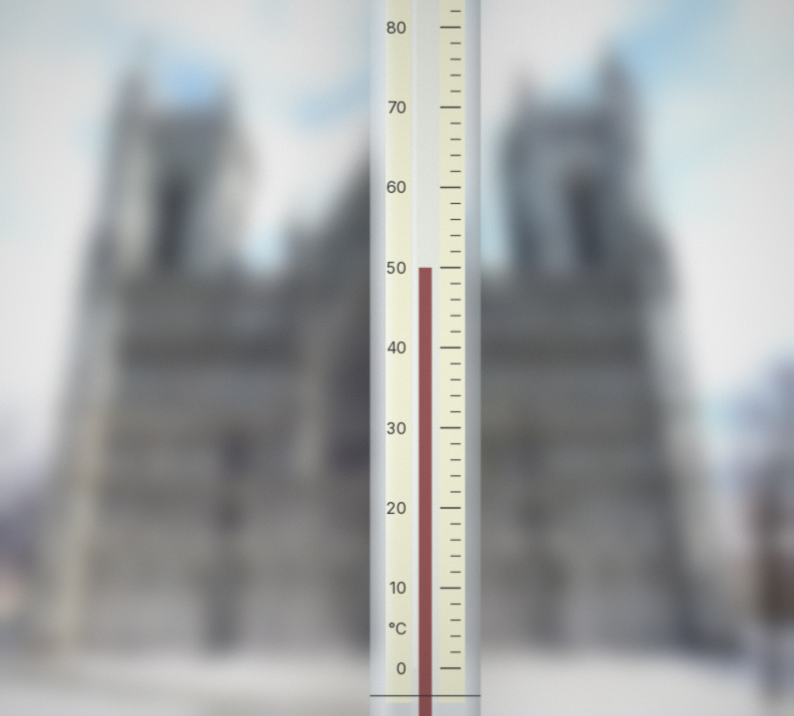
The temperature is value=50 unit=°C
